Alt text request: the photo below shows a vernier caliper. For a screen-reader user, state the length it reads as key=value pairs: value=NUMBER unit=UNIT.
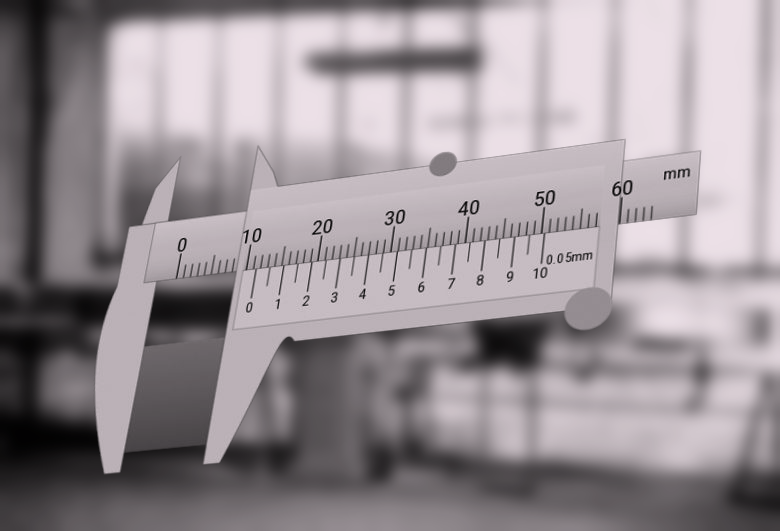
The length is value=11.4 unit=mm
